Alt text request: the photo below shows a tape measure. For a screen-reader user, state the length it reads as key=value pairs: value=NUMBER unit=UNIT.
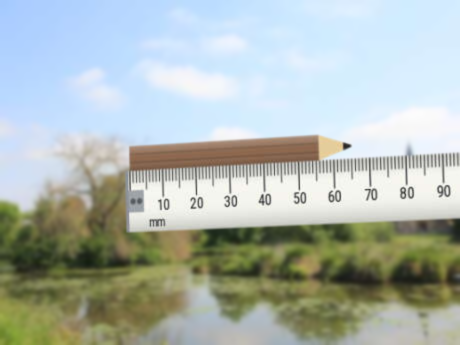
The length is value=65 unit=mm
